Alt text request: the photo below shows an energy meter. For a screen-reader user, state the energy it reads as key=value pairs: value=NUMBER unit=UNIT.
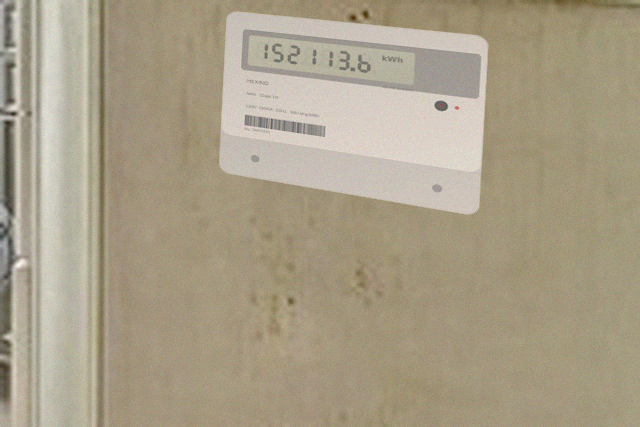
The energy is value=152113.6 unit=kWh
